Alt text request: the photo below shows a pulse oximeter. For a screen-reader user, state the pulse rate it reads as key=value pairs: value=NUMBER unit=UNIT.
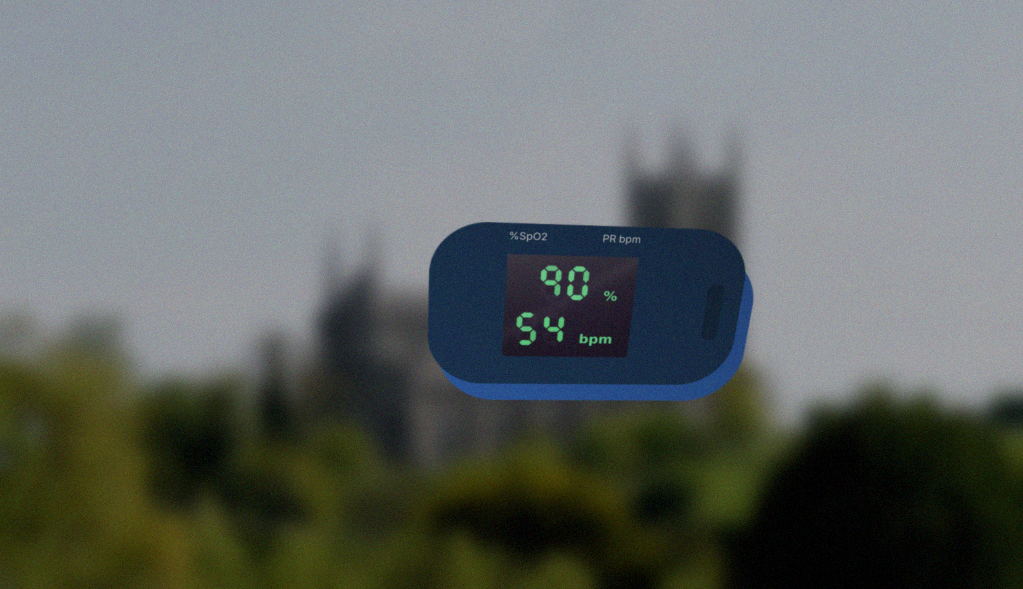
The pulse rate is value=54 unit=bpm
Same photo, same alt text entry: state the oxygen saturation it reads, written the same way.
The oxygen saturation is value=90 unit=%
